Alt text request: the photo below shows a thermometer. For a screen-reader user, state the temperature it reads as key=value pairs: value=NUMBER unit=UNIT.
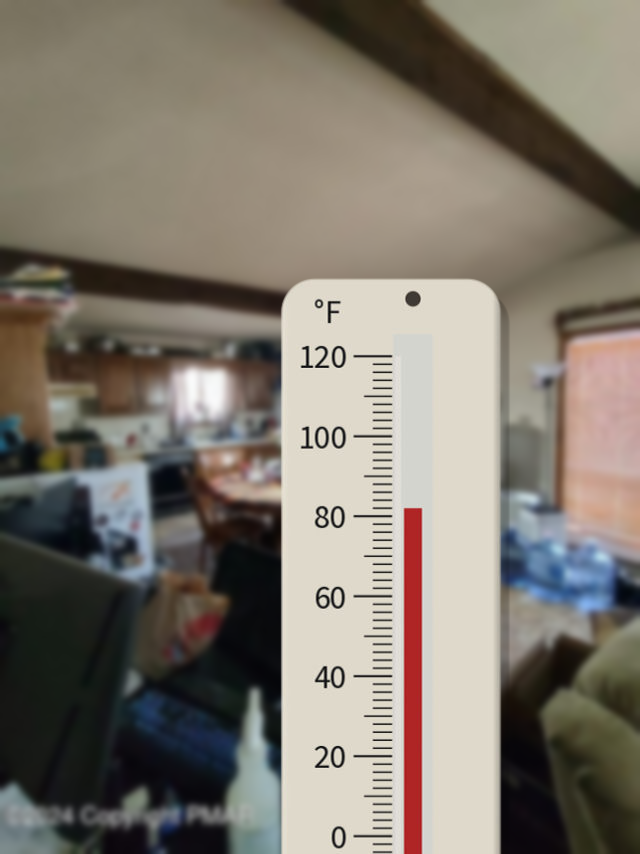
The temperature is value=82 unit=°F
